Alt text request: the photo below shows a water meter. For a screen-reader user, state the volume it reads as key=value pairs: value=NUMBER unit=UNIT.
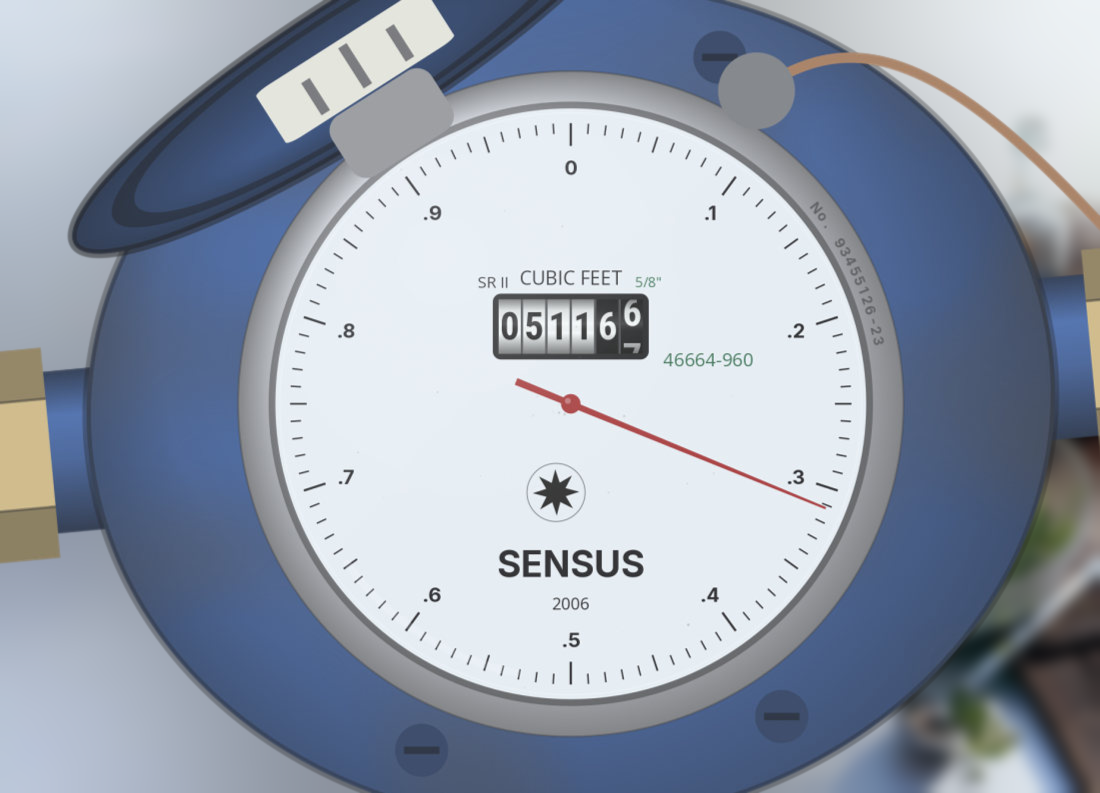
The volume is value=51166.31 unit=ft³
